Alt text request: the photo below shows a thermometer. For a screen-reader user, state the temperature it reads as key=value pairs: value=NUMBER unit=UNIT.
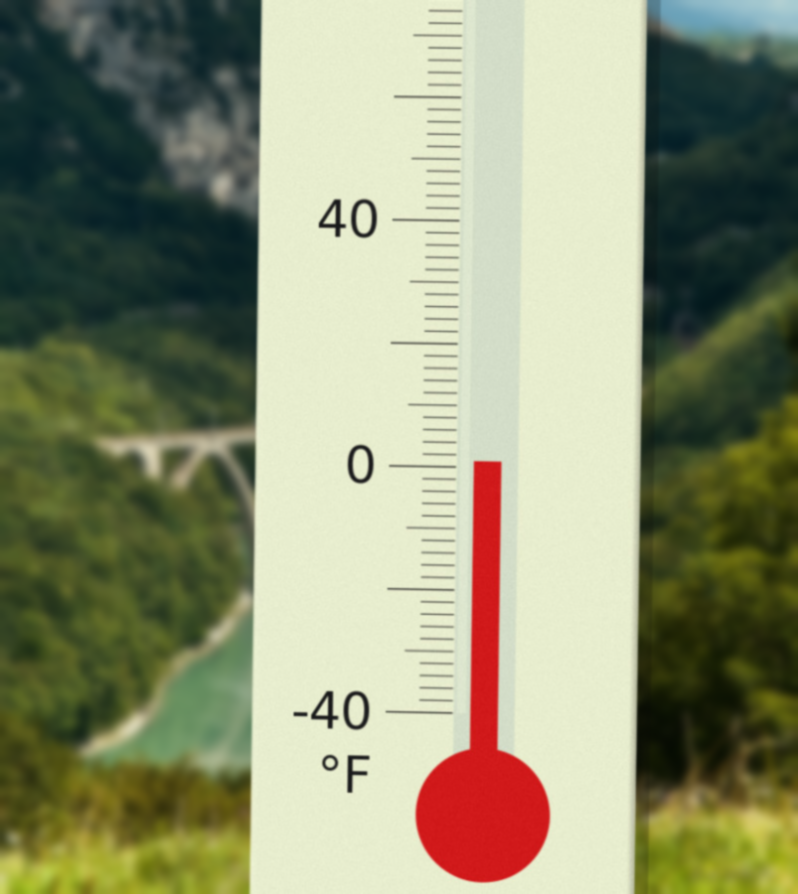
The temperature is value=1 unit=°F
